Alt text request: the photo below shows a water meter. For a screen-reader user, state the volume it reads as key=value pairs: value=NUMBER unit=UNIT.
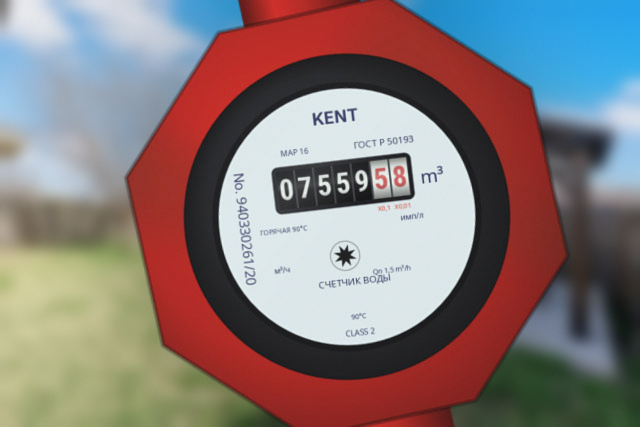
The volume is value=7559.58 unit=m³
